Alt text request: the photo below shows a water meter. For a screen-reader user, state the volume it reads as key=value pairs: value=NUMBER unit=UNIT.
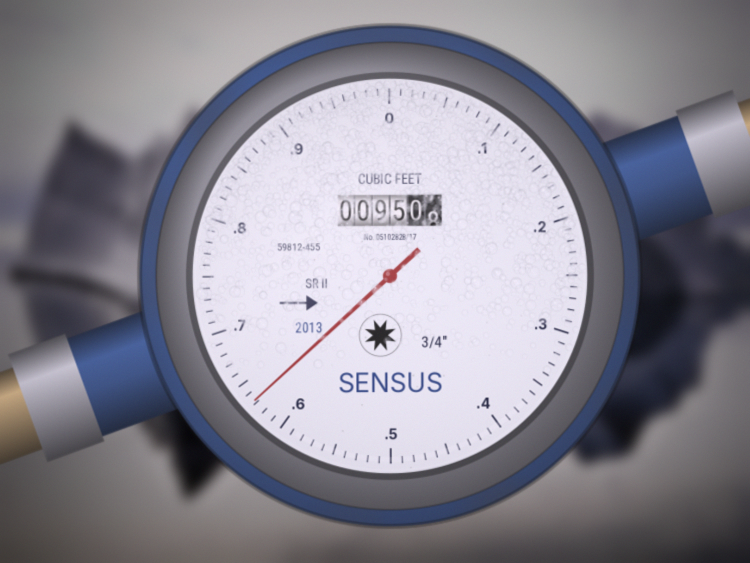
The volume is value=9507.63 unit=ft³
